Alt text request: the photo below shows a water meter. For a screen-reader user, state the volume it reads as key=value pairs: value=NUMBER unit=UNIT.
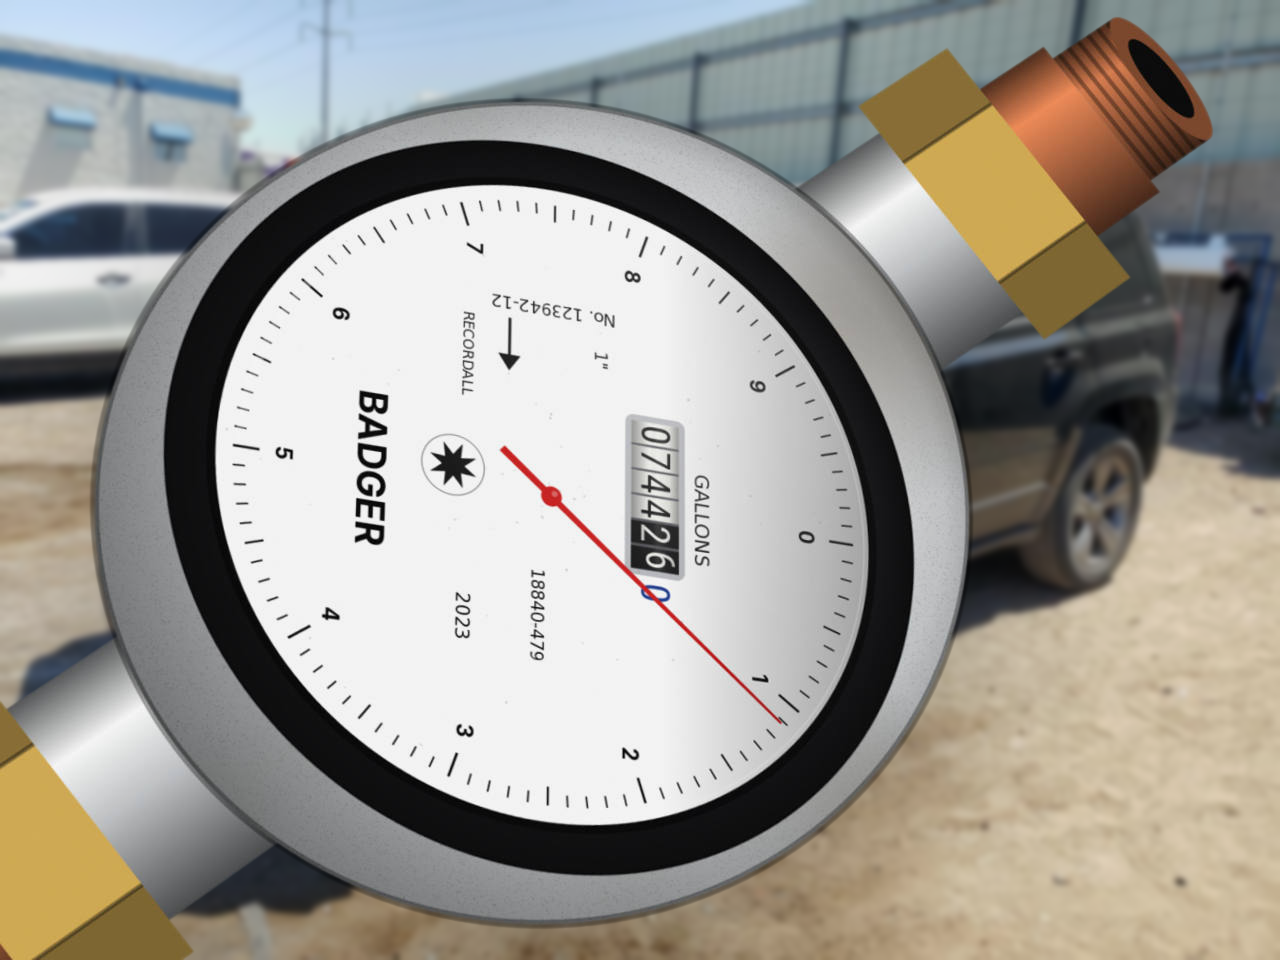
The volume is value=744261.1 unit=gal
